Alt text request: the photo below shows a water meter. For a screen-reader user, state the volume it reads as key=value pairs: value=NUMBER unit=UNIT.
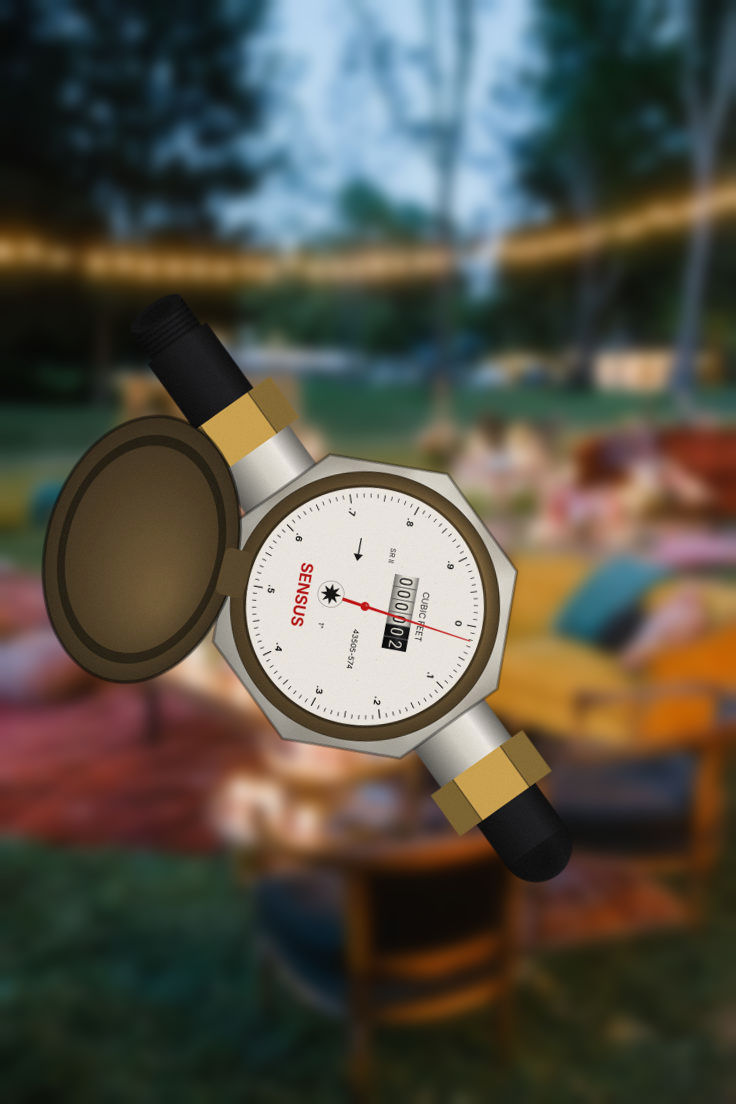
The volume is value=2.02 unit=ft³
